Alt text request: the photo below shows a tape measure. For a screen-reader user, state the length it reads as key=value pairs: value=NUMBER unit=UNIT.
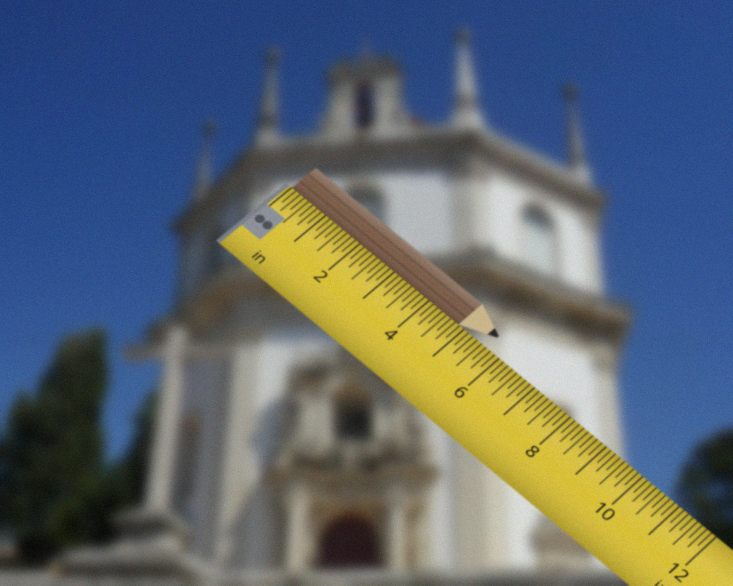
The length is value=5.625 unit=in
